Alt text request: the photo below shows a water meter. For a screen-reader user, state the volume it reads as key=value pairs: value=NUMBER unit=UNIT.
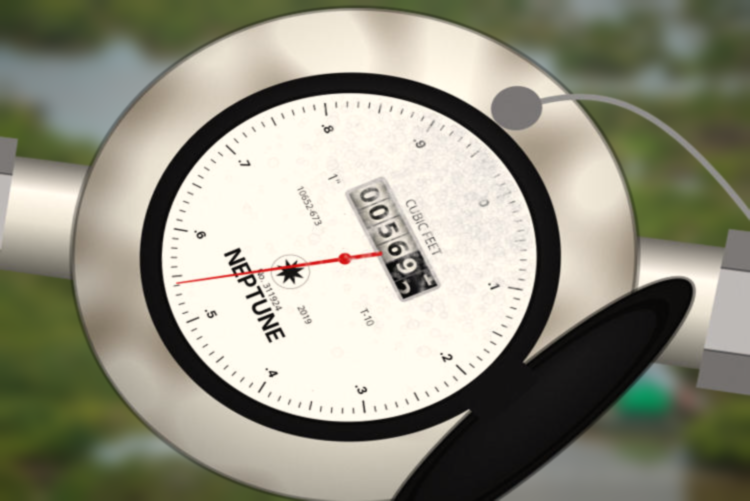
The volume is value=5691.54 unit=ft³
